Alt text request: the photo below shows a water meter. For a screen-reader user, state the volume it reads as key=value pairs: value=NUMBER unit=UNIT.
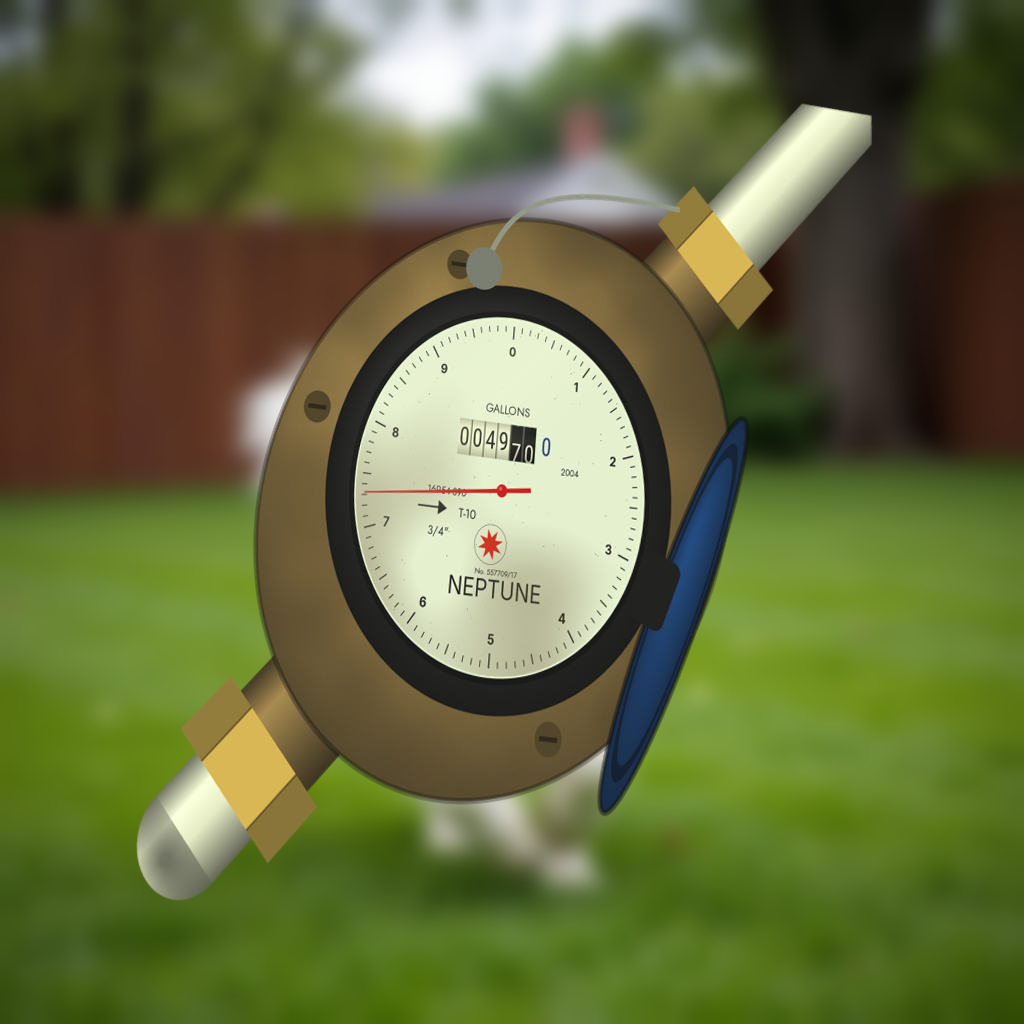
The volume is value=49697.3 unit=gal
